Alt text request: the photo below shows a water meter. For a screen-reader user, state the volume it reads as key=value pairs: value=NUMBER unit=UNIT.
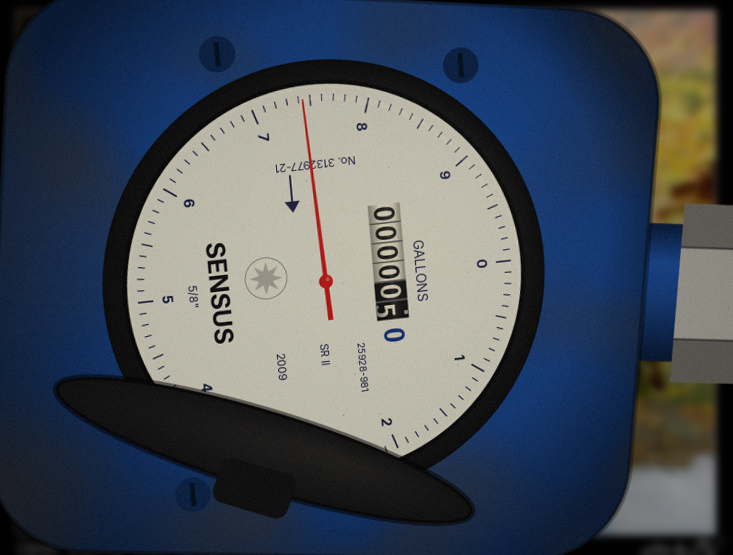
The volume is value=47.4 unit=gal
